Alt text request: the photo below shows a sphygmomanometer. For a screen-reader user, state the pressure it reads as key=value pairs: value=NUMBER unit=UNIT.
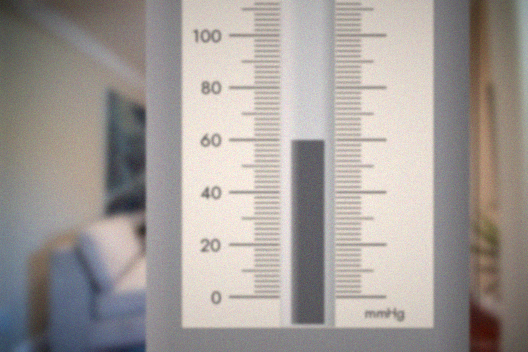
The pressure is value=60 unit=mmHg
